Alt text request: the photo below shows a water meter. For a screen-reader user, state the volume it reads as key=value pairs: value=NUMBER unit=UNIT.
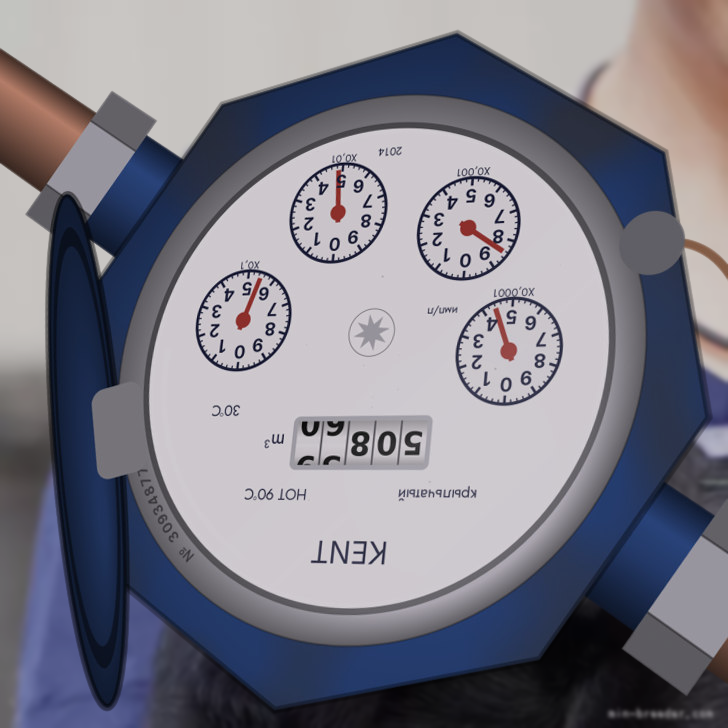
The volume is value=50859.5484 unit=m³
